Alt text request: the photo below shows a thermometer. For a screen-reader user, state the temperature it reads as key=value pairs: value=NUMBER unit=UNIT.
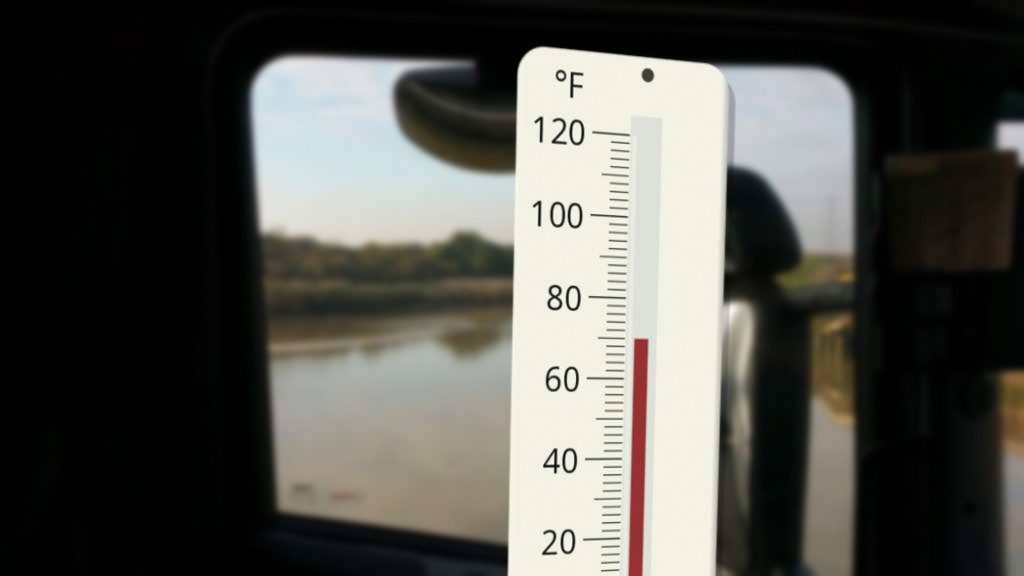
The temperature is value=70 unit=°F
